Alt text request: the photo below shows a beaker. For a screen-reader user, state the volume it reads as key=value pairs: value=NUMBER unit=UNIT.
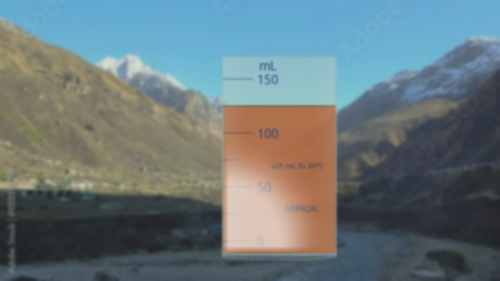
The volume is value=125 unit=mL
